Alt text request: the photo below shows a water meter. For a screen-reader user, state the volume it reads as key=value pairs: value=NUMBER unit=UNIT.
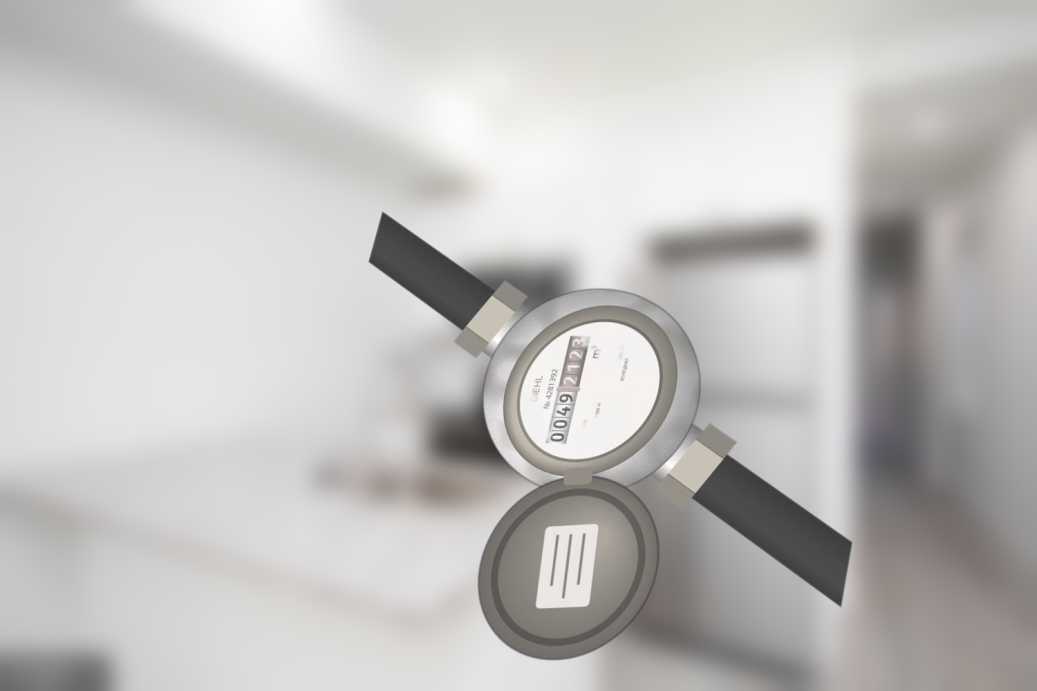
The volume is value=49.2123 unit=m³
